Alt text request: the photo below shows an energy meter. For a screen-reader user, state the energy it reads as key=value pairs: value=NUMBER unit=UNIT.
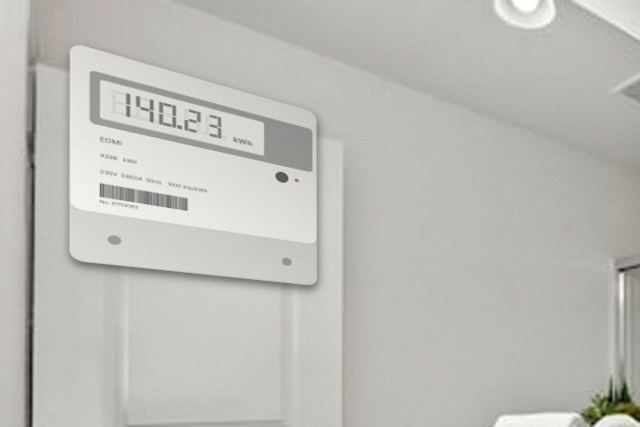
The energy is value=140.23 unit=kWh
